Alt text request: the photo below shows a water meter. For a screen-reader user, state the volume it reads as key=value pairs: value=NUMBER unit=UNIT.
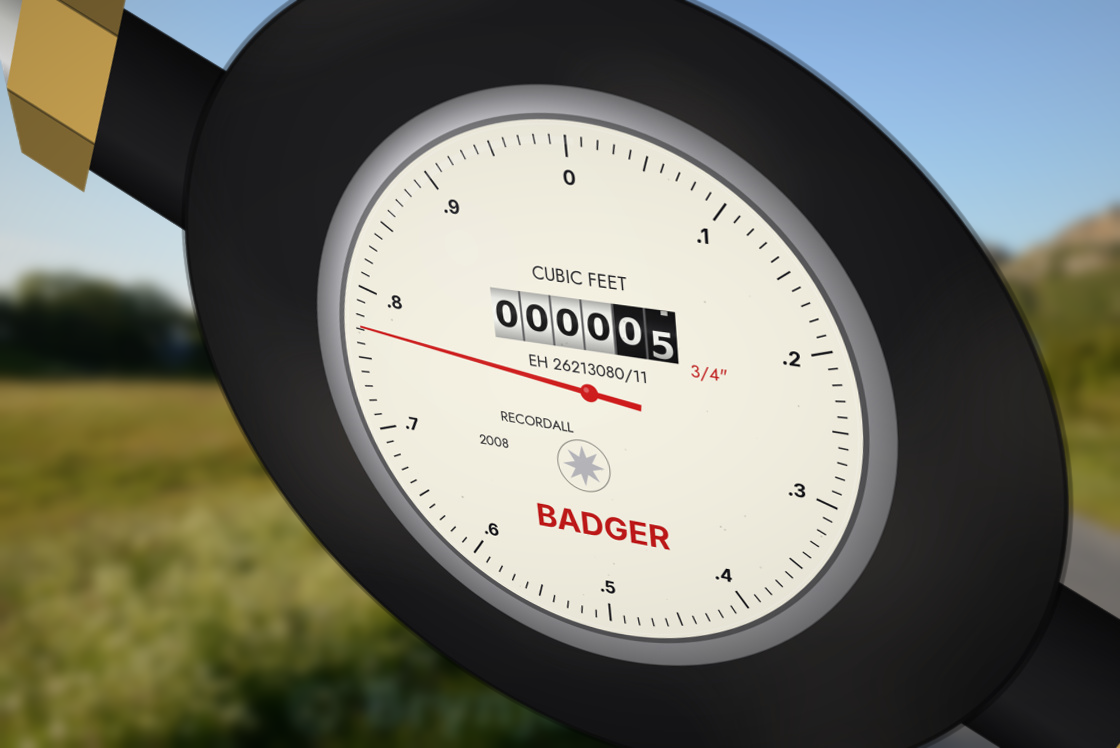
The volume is value=4.77 unit=ft³
